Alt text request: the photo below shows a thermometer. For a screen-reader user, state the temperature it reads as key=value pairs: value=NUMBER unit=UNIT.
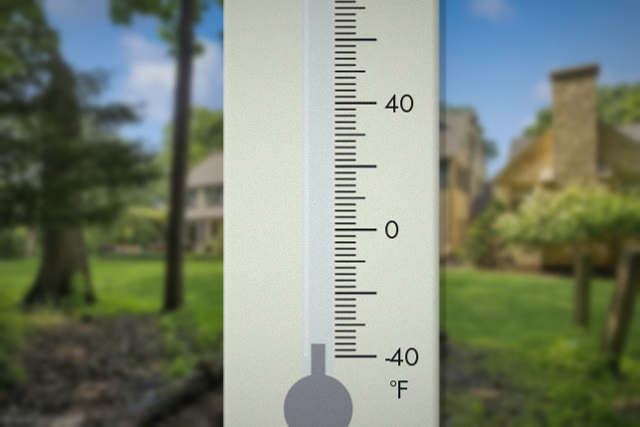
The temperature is value=-36 unit=°F
